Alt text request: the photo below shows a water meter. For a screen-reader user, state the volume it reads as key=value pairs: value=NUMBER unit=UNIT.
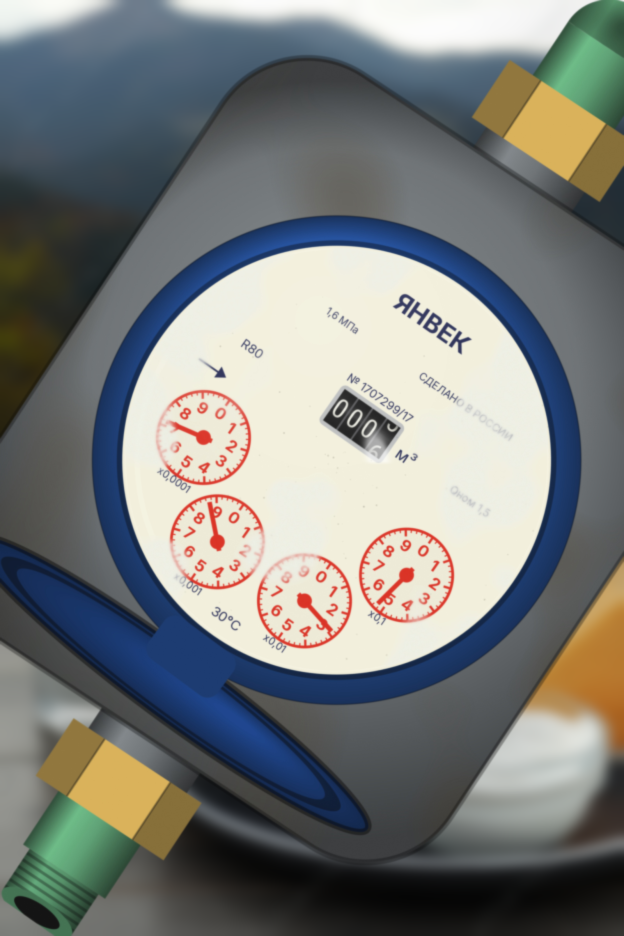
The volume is value=5.5287 unit=m³
